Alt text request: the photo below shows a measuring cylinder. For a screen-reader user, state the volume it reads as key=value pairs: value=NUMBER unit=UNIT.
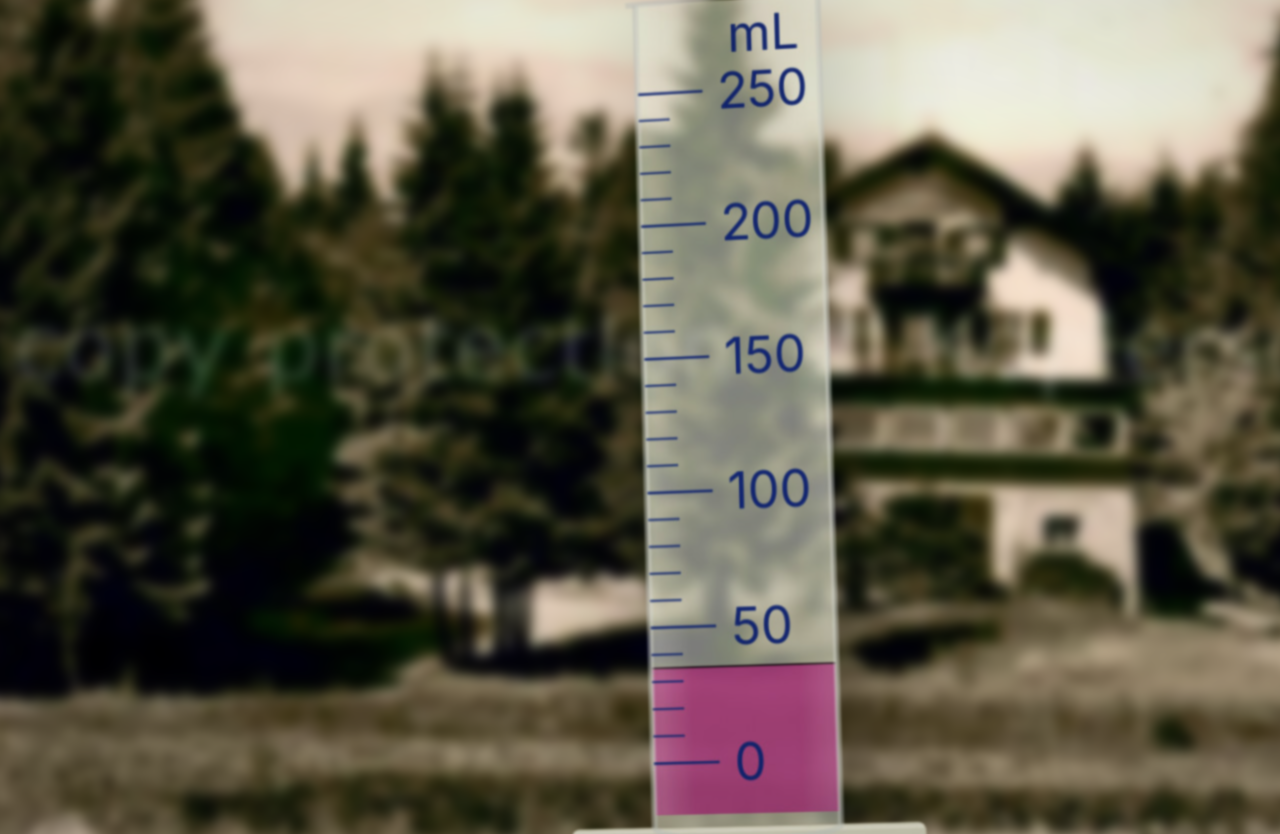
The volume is value=35 unit=mL
